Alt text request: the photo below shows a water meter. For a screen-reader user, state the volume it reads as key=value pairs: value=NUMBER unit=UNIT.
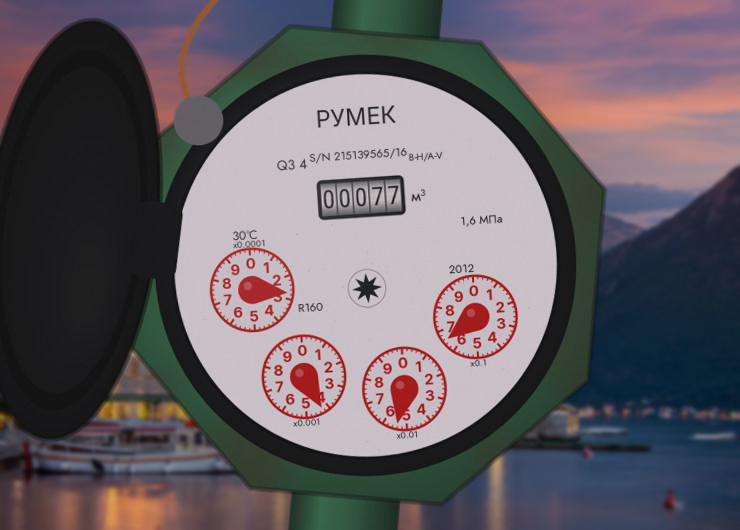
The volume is value=77.6542 unit=m³
